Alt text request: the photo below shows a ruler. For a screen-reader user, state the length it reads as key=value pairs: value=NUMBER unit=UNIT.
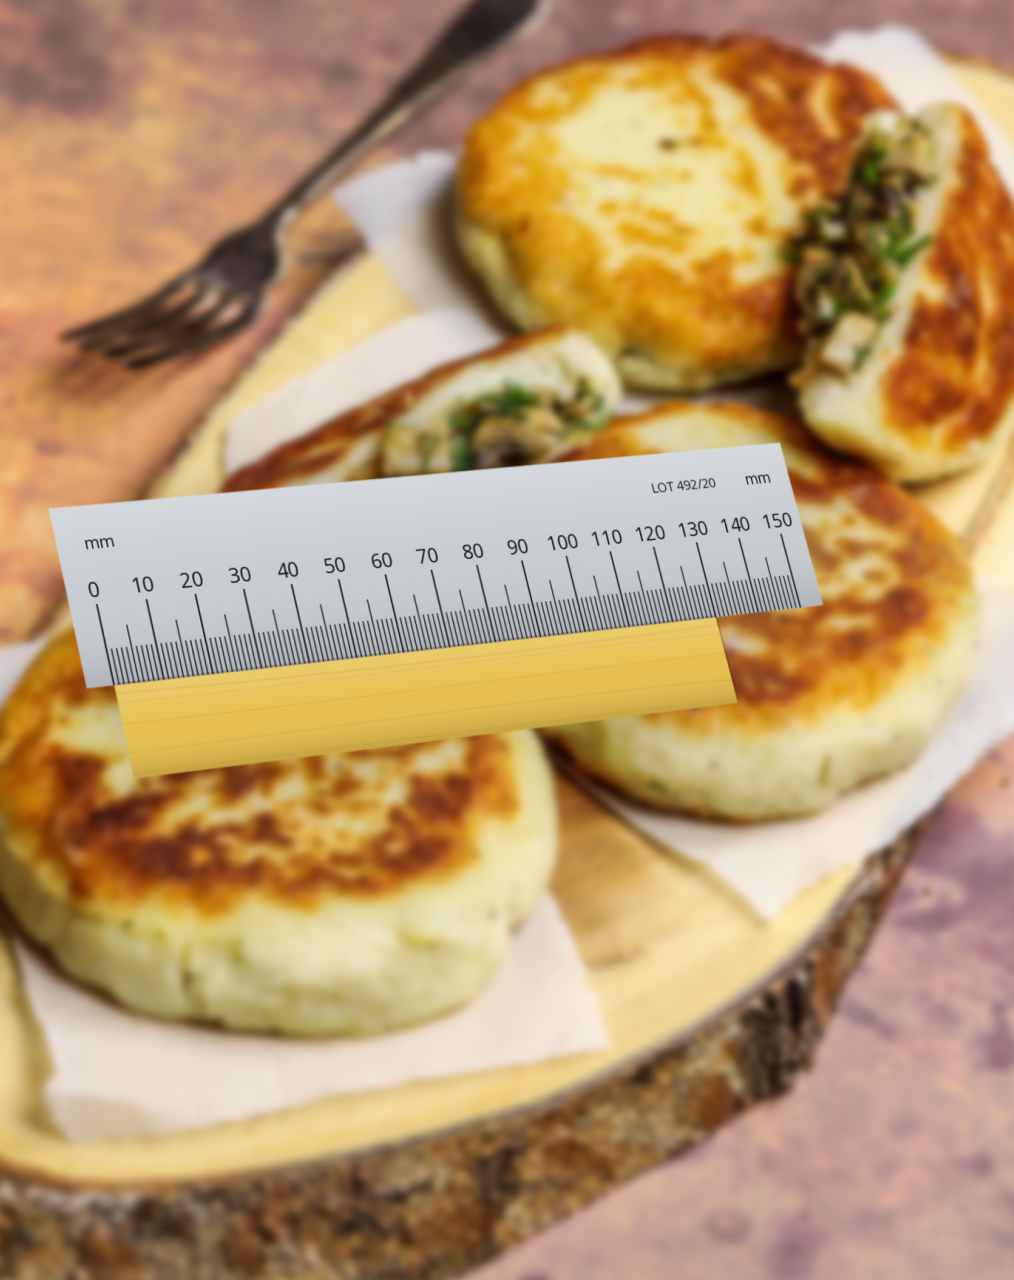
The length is value=130 unit=mm
